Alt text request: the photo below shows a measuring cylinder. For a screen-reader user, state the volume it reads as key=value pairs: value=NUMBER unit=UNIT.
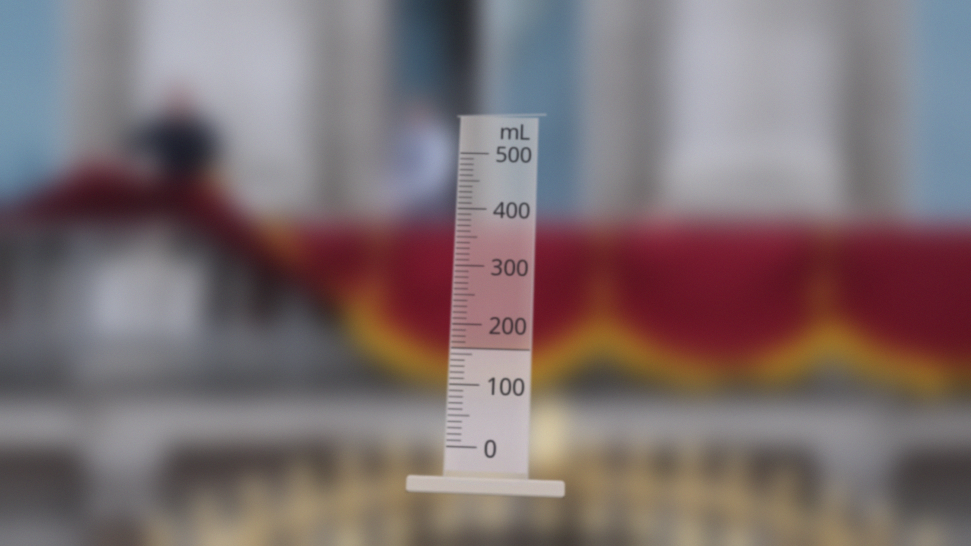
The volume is value=160 unit=mL
